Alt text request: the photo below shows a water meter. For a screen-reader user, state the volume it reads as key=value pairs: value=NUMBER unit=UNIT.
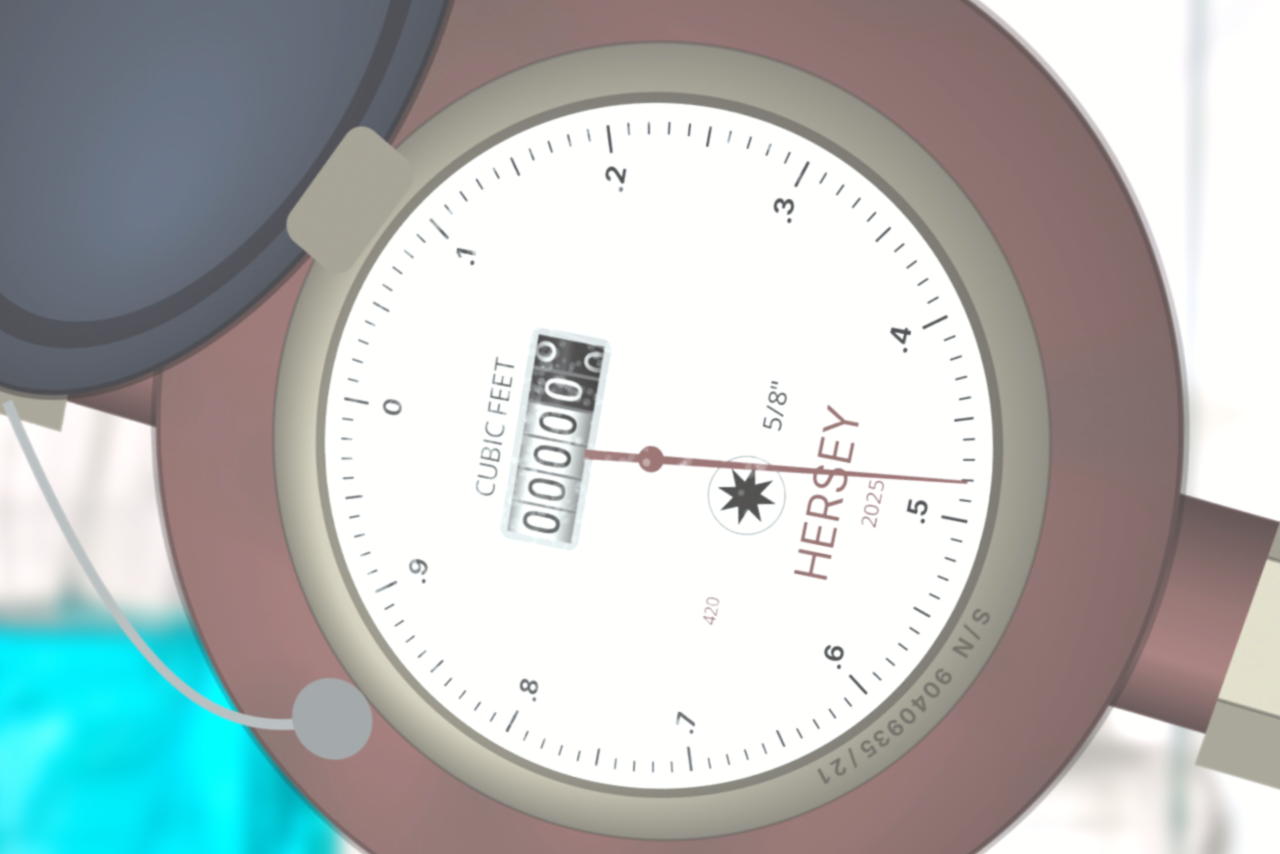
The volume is value=8.48 unit=ft³
